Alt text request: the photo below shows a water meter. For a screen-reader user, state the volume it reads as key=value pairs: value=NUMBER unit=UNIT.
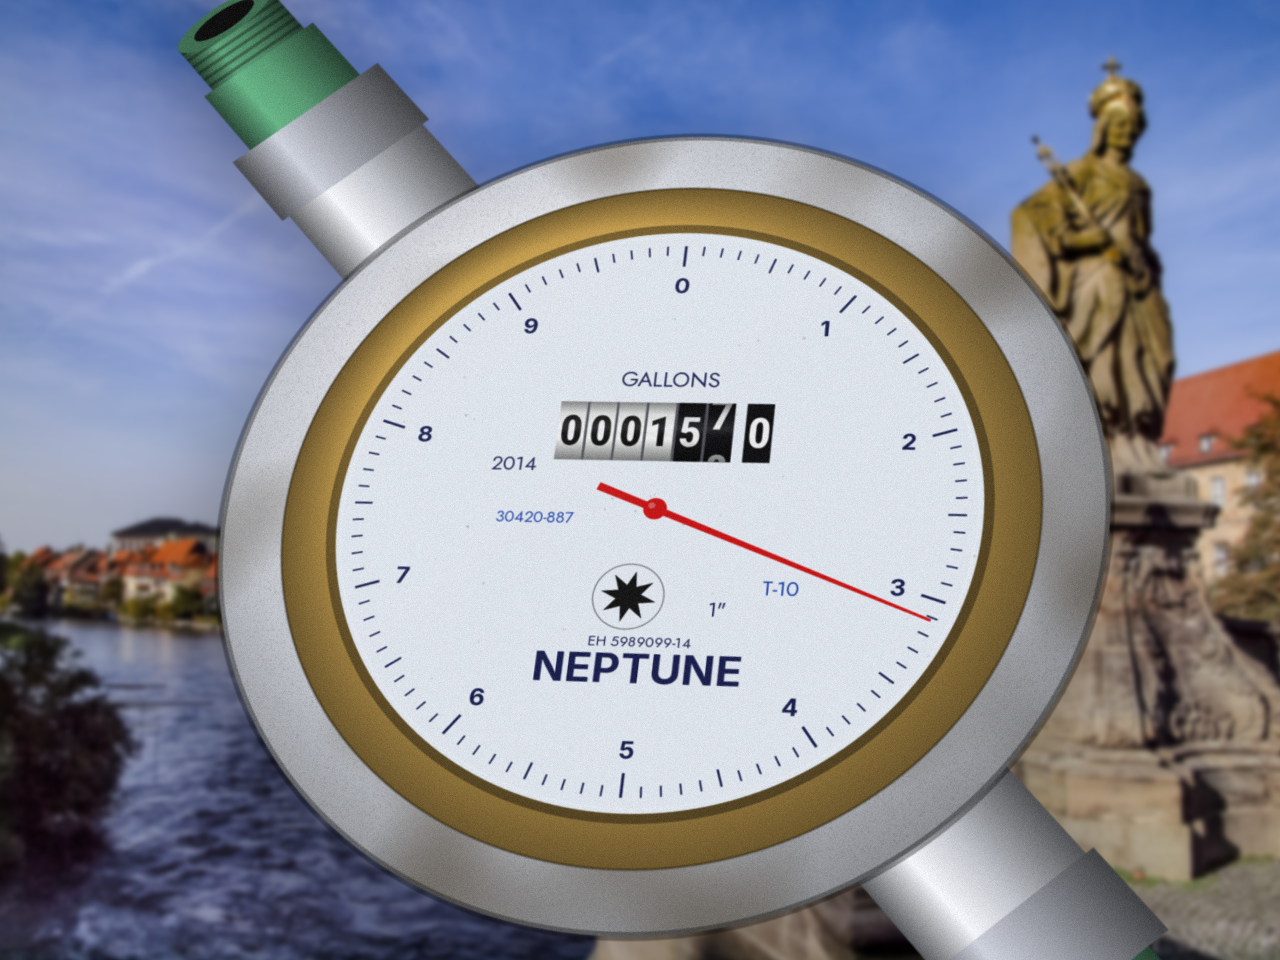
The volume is value=1573.1 unit=gal
